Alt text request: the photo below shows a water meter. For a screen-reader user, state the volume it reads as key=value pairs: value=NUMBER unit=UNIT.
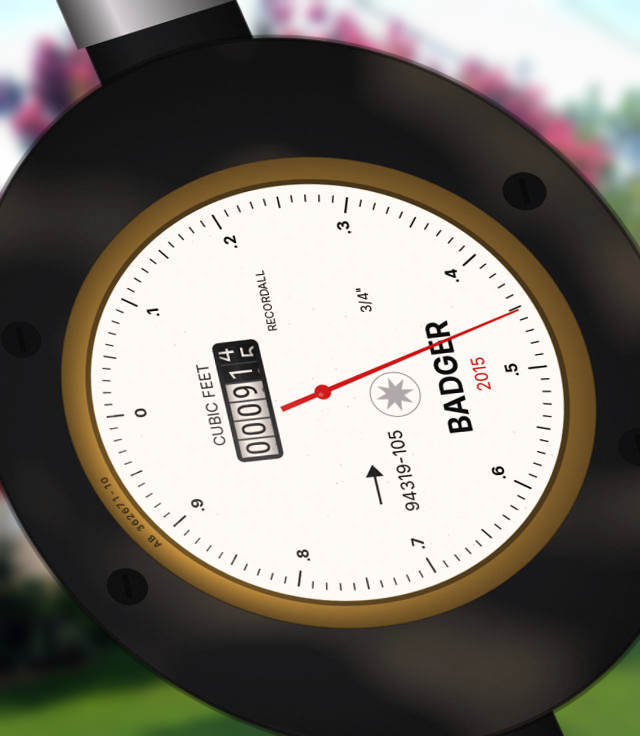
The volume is value=914.45 unit=ft³
